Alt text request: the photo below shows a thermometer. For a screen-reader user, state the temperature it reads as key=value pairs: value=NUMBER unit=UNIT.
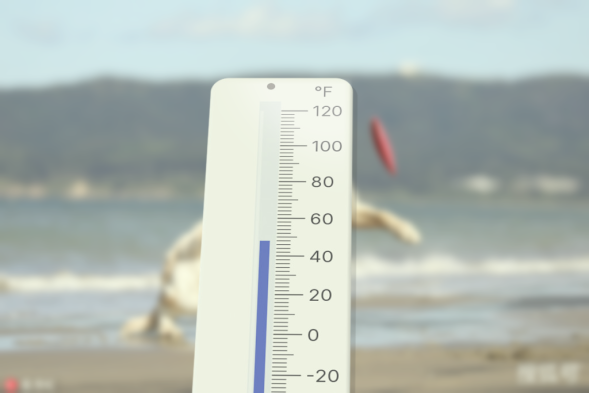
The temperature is value=48 unit=°F
